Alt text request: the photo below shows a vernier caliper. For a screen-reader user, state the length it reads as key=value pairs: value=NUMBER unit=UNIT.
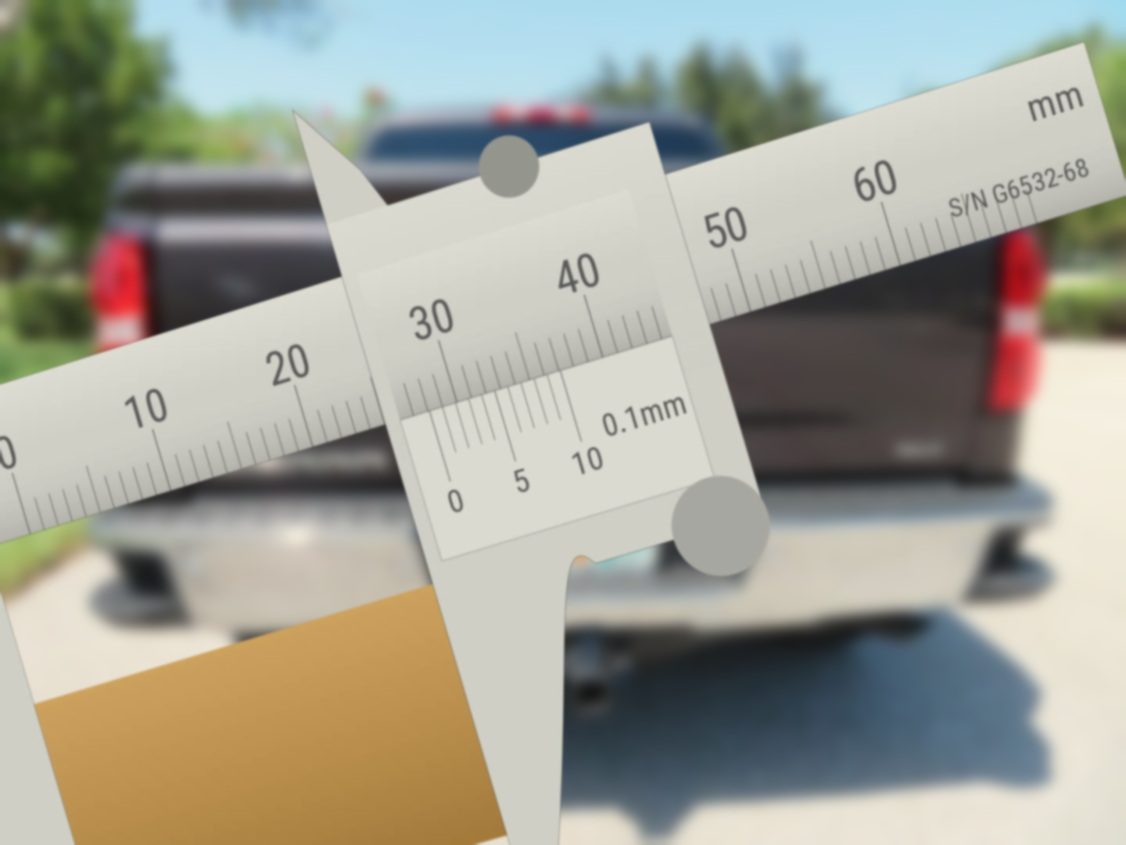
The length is value=28.1 unit=mm
